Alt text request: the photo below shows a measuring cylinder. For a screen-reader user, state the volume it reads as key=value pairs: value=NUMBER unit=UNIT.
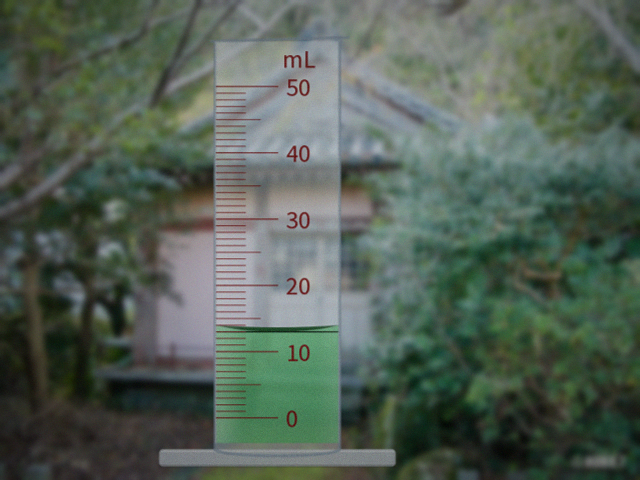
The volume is value=13 unit=mL
